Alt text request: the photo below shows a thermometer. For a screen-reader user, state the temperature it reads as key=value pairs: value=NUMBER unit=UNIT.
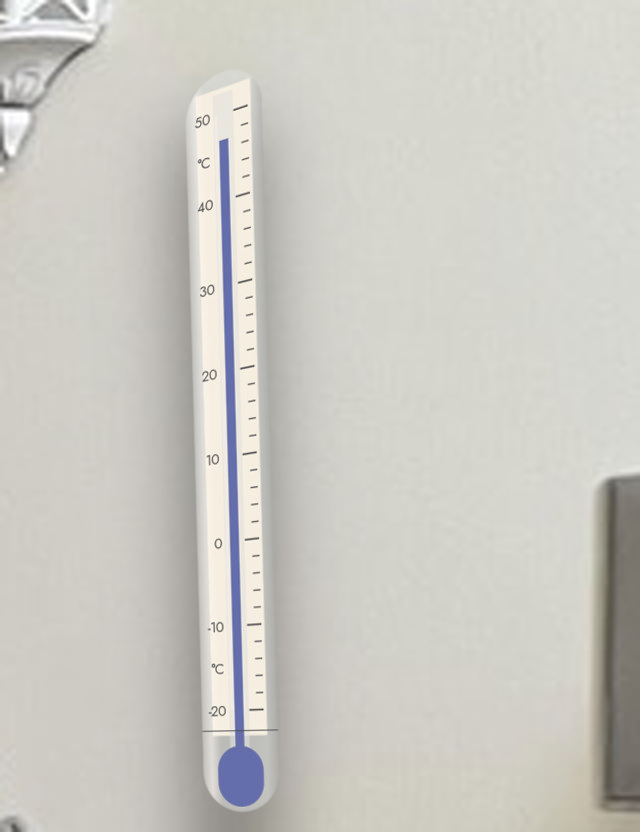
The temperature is value=47 unit=°C
